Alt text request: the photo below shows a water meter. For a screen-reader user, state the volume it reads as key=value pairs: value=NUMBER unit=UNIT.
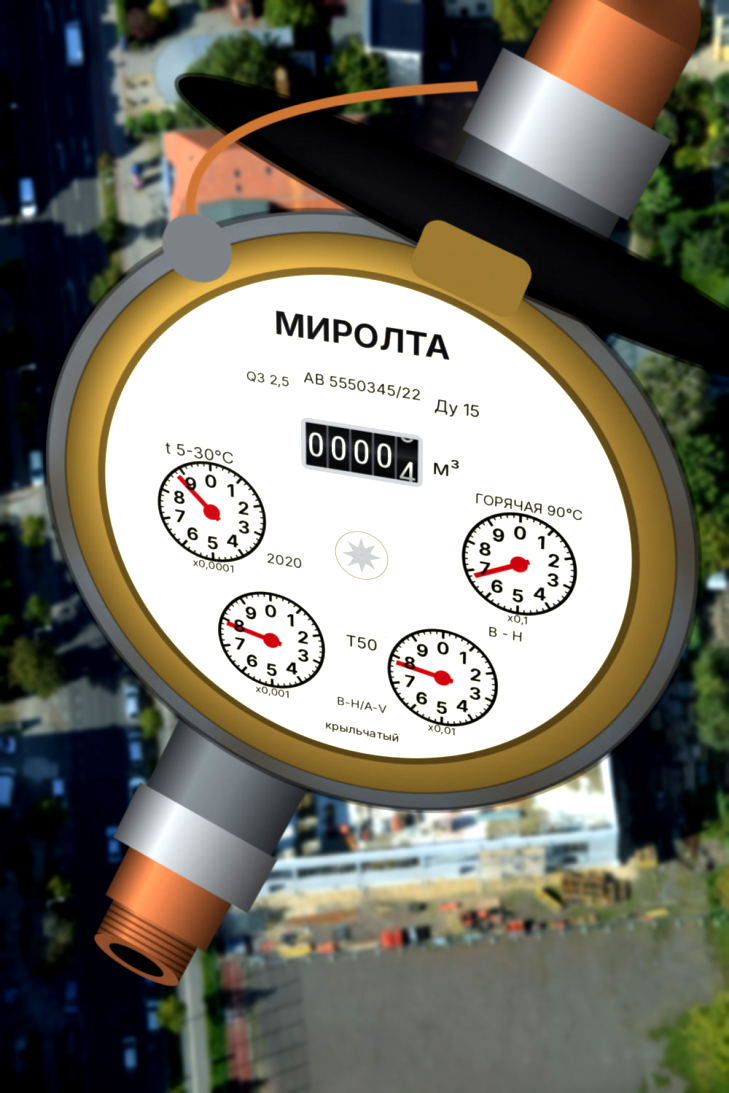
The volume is value=3.6778 unit=m³
